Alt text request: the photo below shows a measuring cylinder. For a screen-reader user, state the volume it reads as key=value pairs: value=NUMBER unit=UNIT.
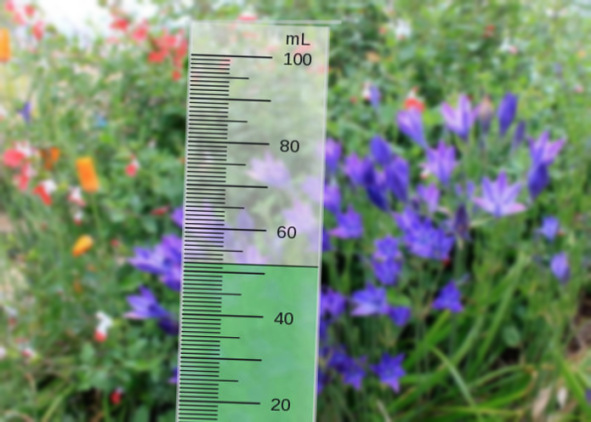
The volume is value=52 unit=mL
